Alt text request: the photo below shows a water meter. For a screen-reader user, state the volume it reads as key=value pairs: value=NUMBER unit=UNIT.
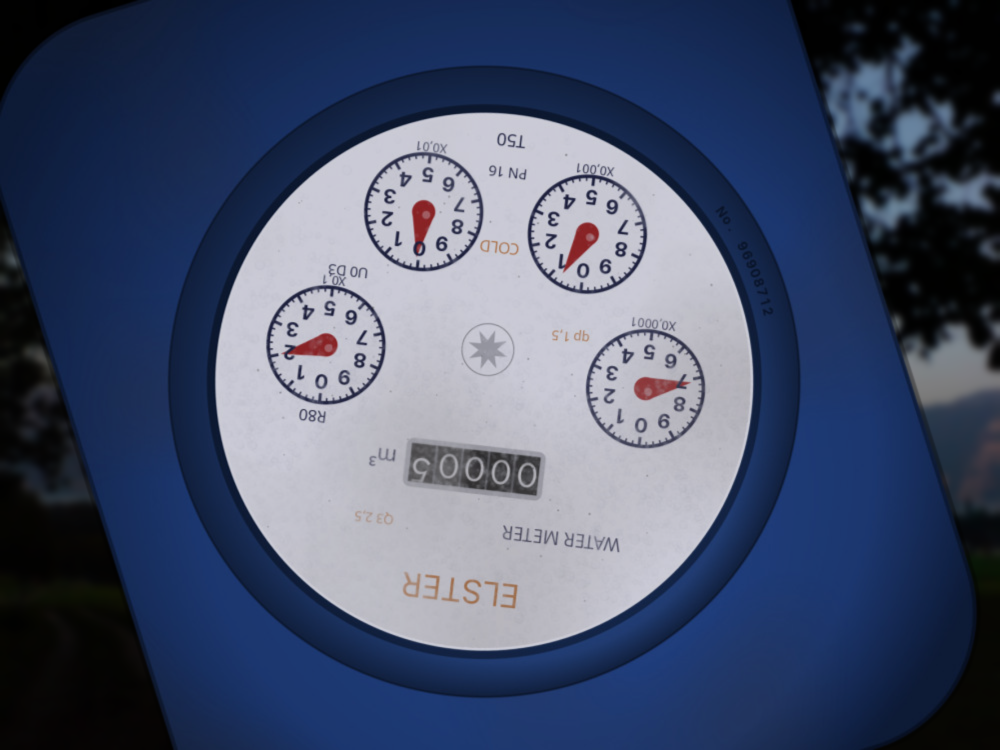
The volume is value=5.2007 unit=m³
